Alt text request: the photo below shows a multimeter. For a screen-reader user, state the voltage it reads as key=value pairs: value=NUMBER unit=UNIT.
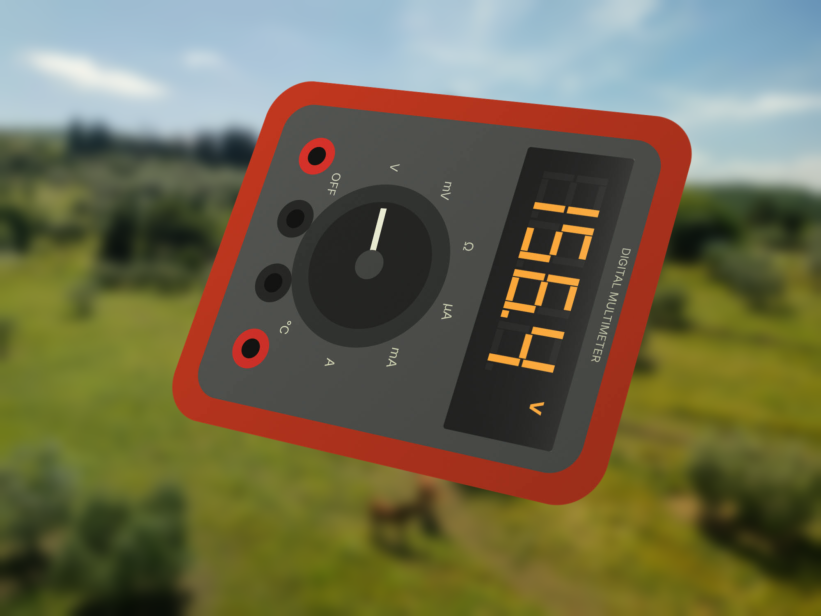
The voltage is value=156.4 unit=V
